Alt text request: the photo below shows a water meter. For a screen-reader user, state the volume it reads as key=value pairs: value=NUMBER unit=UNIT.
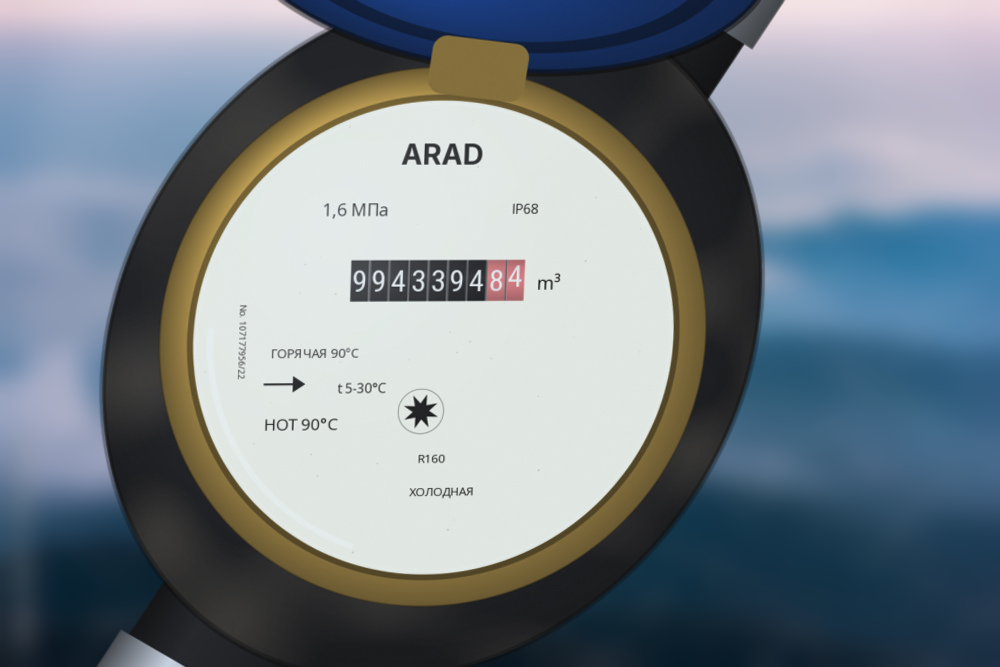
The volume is value=9943394.84 unit=m³
